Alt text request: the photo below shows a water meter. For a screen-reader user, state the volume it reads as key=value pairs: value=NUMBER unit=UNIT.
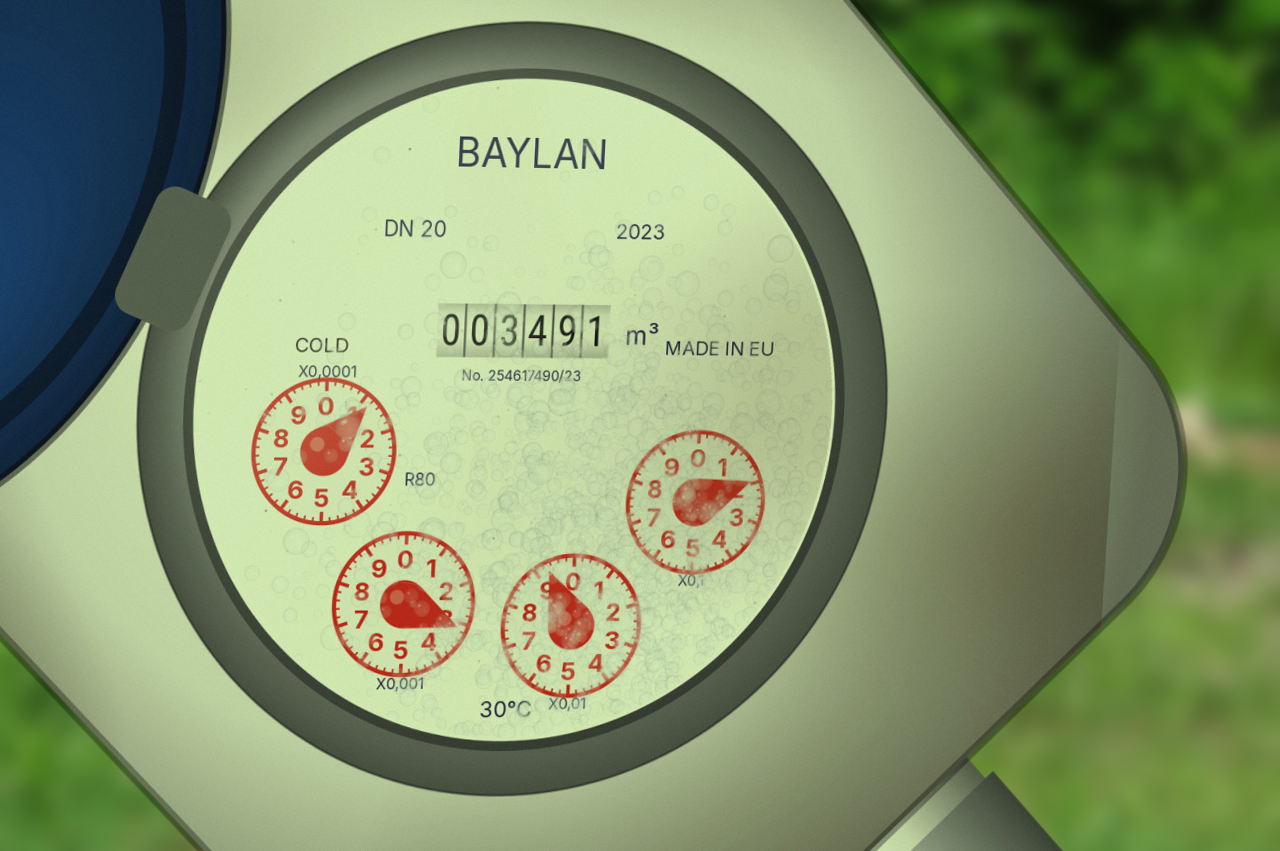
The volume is value=3491.1931 unit=m³
